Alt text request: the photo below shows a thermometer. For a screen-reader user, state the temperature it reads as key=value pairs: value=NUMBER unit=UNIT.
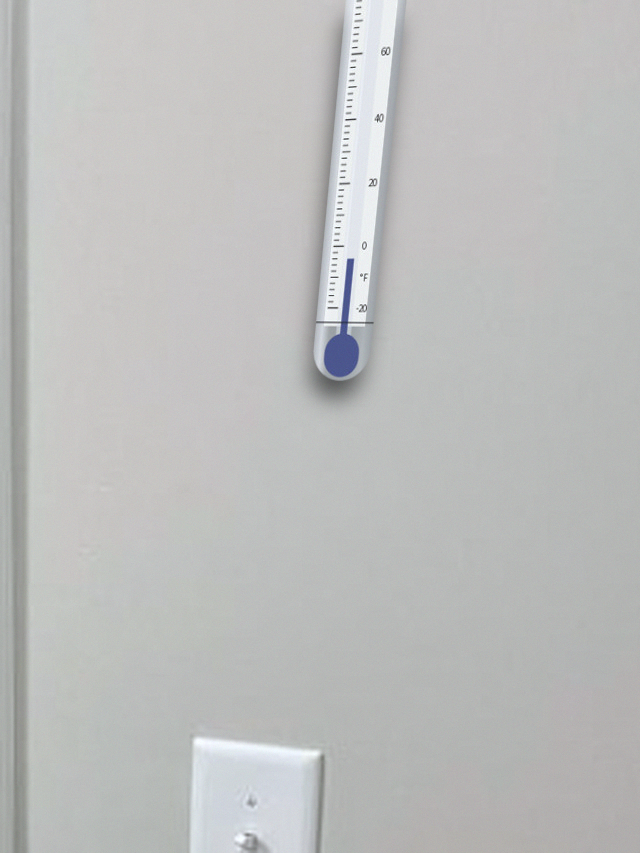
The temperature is value=-4 unit=°F
